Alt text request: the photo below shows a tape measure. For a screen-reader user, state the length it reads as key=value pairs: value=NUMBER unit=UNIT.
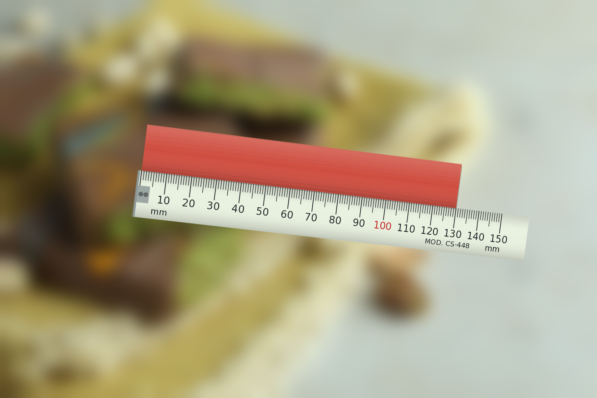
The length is value=130 unit=mm
